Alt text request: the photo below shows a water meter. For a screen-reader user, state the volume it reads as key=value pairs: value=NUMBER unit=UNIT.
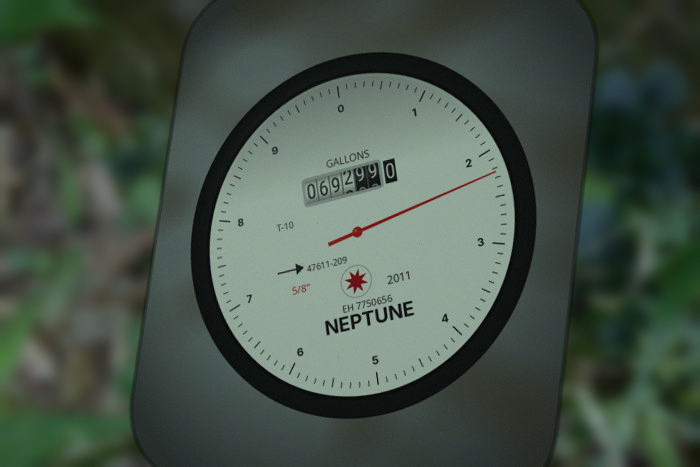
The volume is value=692992.2 unit=gal
